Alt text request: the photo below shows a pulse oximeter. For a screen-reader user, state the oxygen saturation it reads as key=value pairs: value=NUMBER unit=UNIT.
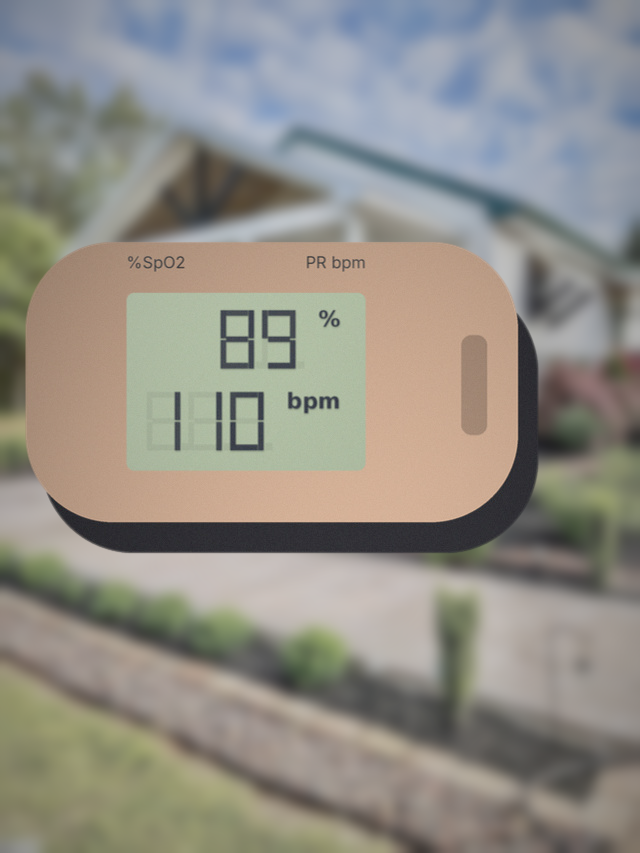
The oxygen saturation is value=89 unit=%
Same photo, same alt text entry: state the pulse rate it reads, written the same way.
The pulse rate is value=110 unit=bpm
